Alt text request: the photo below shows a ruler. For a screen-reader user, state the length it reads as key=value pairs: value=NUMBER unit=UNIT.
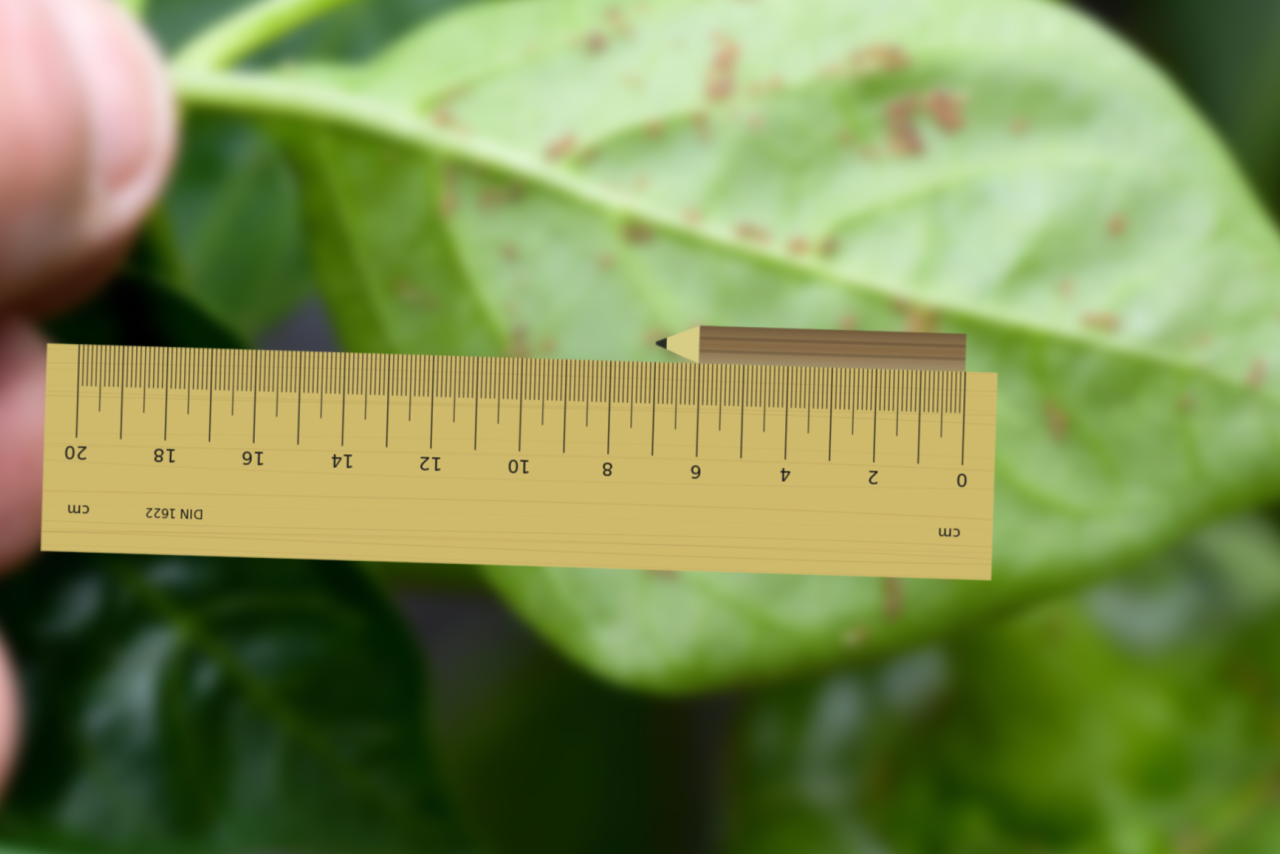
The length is value=7 unit=cm
